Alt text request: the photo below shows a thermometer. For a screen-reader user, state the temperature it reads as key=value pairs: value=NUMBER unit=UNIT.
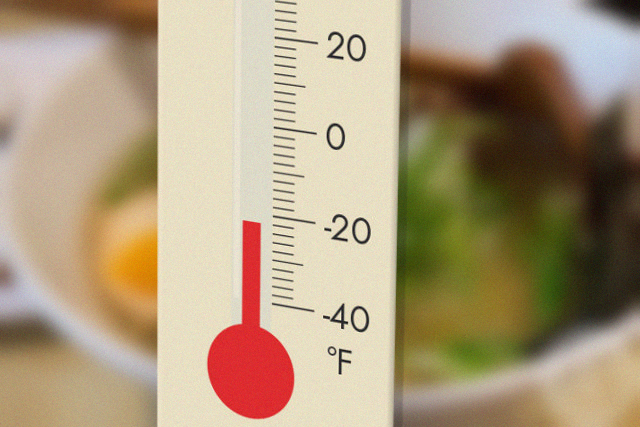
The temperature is value=-22 unit=°F
